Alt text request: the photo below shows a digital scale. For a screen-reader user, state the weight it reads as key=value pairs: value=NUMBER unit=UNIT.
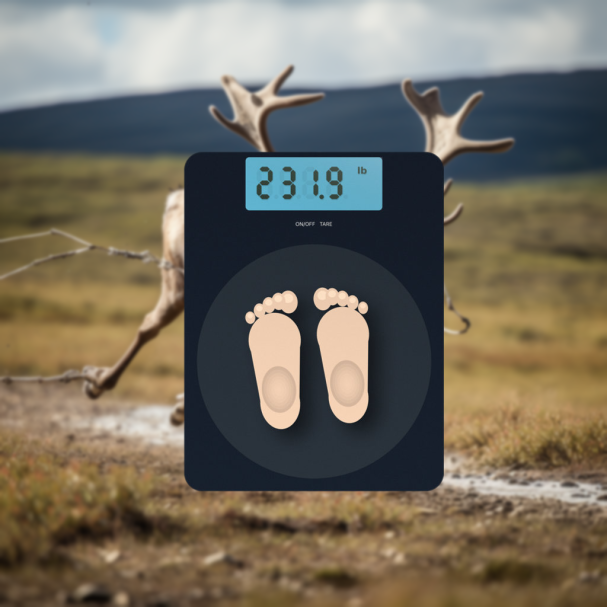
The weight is value=231.9 unit=lb
